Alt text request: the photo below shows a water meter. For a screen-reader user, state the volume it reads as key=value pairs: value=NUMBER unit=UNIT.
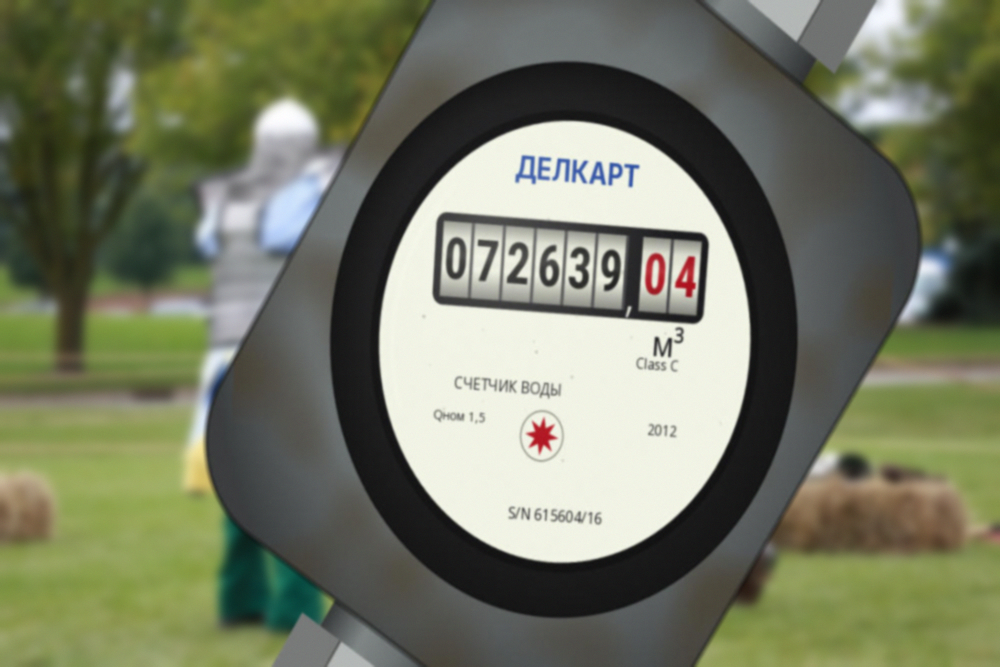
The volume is value=72639.04 unit=m³
